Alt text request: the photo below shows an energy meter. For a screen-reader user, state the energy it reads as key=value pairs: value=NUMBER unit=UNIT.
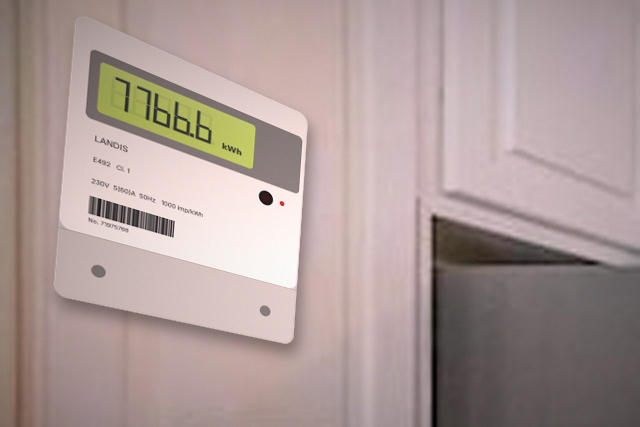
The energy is value=7766.6 unit=kWh
